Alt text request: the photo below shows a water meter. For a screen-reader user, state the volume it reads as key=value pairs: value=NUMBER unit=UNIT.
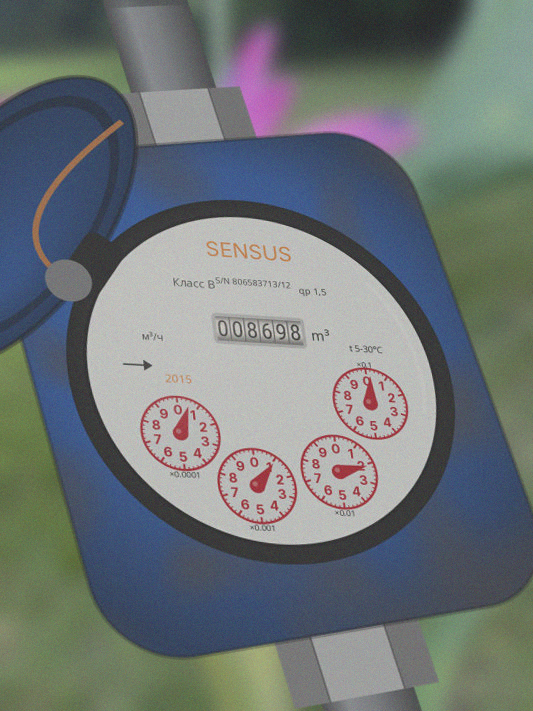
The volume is value=8698.0210 unit=m³
